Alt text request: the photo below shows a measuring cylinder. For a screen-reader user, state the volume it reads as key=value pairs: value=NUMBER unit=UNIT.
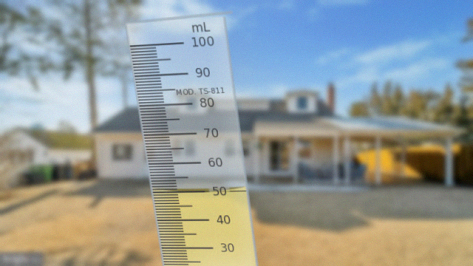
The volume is value=50 unit=mL
